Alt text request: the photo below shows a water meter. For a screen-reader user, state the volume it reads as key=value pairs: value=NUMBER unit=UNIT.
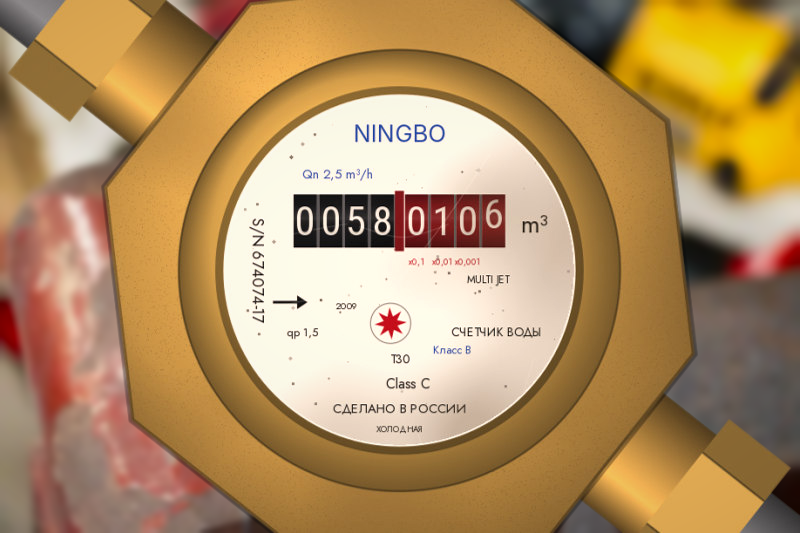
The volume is value=58.0106 unit=m³
